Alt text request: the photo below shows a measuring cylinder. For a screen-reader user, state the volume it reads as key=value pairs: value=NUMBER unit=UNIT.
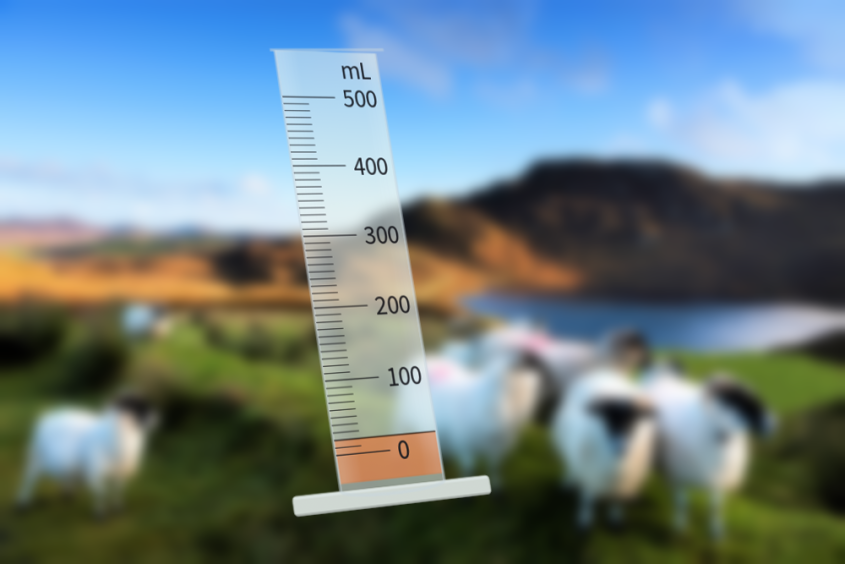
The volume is value=20 unit=mL
